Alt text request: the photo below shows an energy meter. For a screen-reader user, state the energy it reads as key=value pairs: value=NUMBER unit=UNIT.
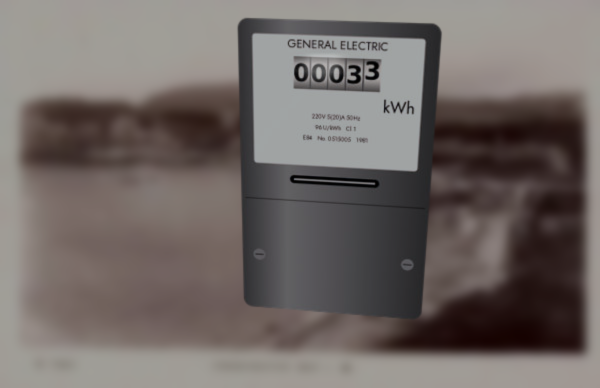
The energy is value=33 unit=kWh
